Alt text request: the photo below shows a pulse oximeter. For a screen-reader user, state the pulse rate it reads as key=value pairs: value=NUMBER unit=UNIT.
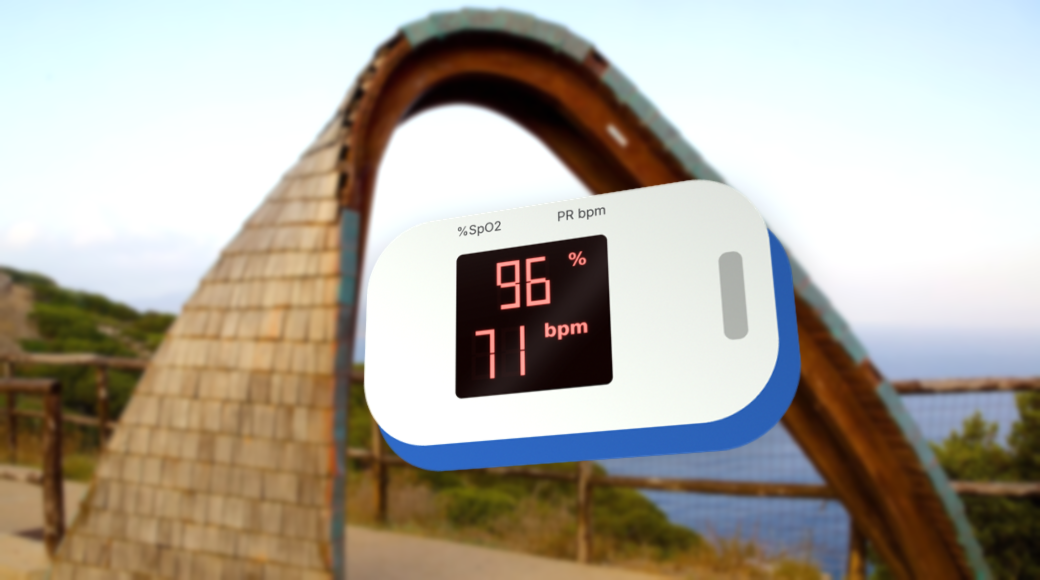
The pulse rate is value=71 unit=bpm
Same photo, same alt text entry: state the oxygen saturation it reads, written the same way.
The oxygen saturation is value=96 unit=%
